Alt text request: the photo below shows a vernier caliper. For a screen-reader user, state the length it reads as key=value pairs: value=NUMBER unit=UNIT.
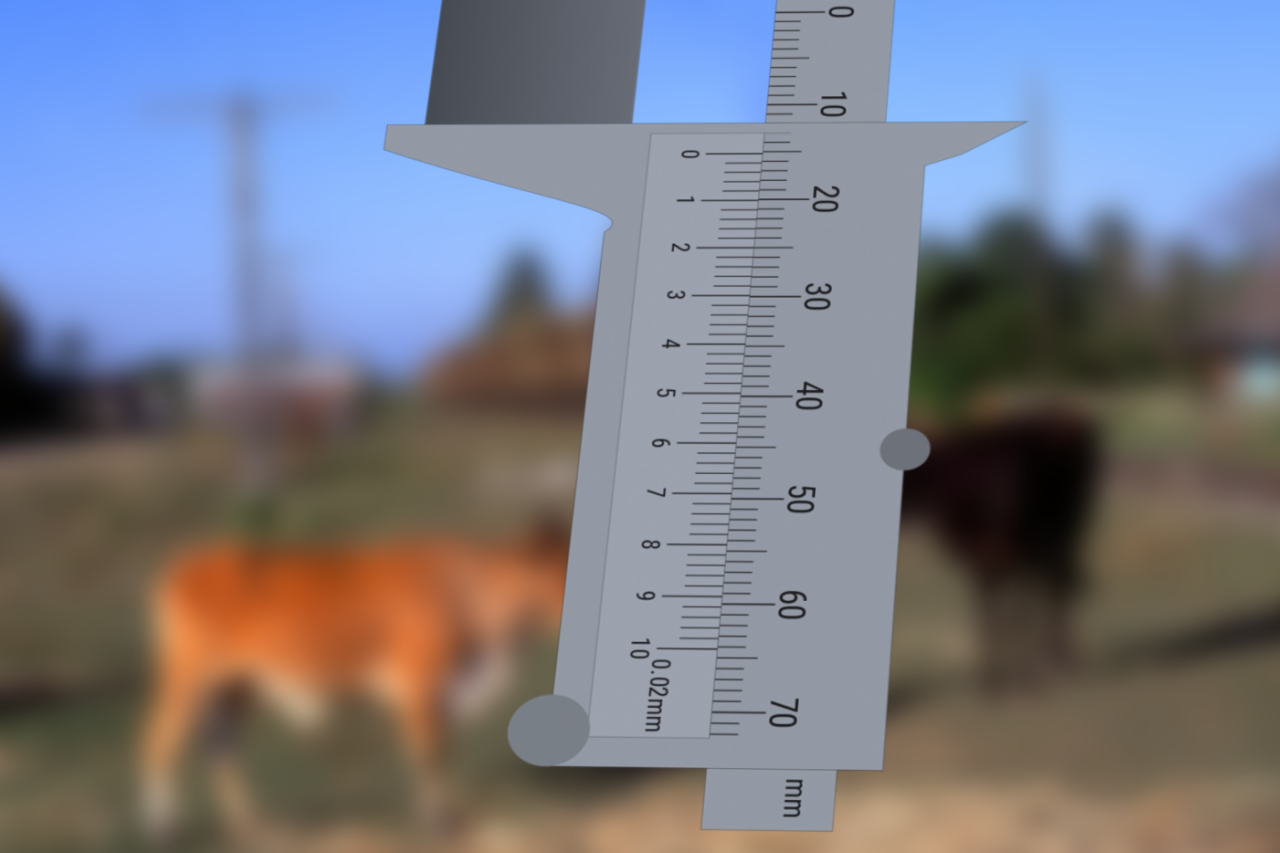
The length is value=15.2 unit=mm
